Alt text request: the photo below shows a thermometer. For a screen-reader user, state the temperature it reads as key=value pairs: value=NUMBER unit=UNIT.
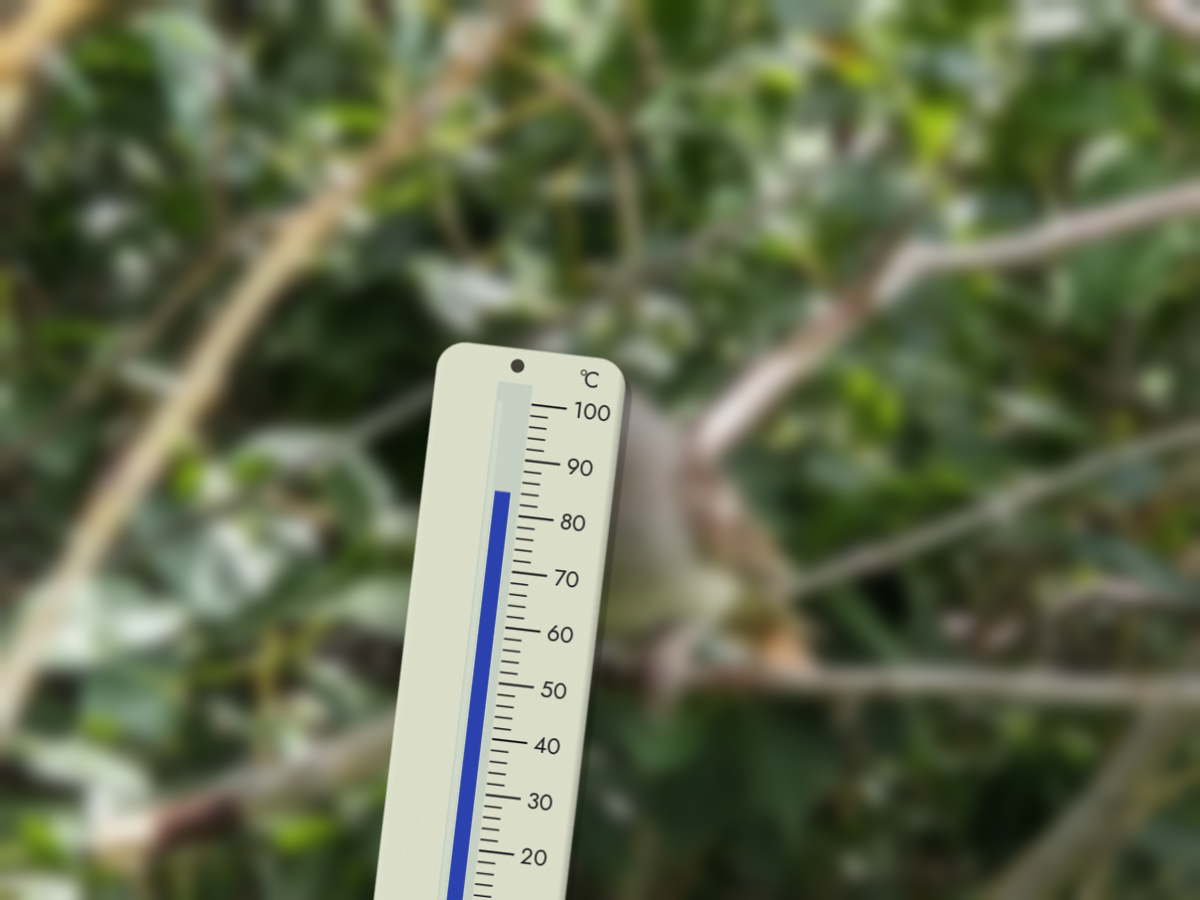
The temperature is value=84 unit=°C
